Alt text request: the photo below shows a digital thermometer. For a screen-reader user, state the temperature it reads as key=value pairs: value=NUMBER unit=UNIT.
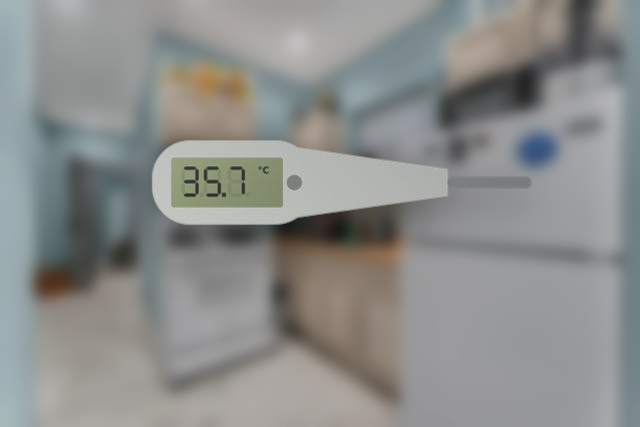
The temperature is value=35.7 unit=°C
